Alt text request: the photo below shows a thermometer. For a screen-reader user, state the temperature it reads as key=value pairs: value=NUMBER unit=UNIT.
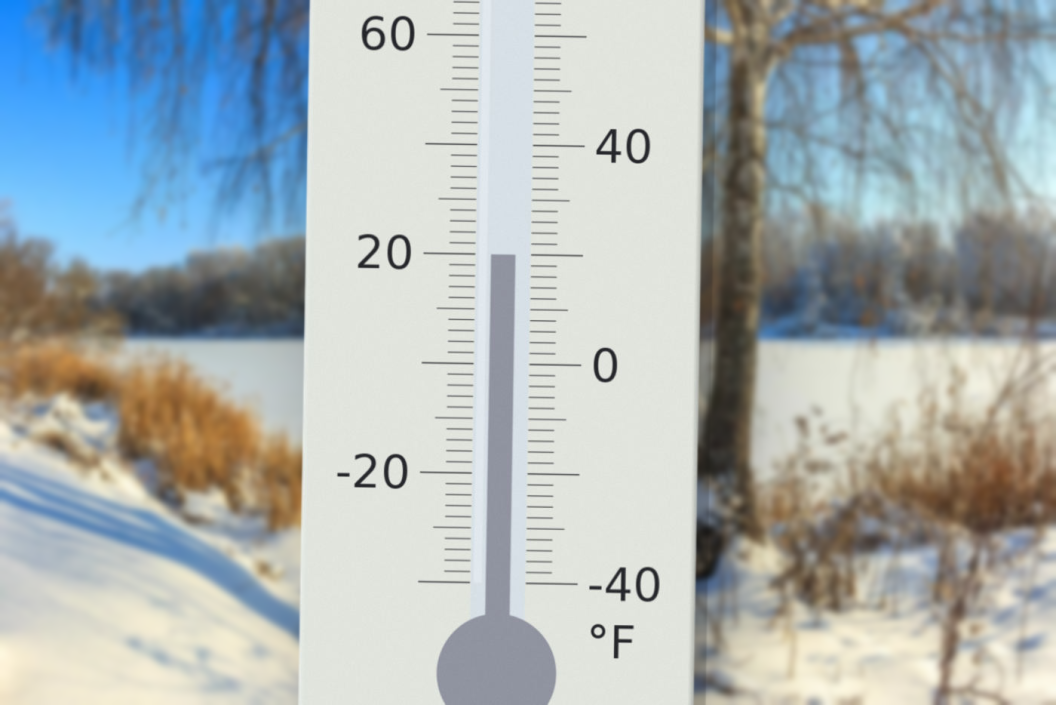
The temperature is value=20 unit=°F
